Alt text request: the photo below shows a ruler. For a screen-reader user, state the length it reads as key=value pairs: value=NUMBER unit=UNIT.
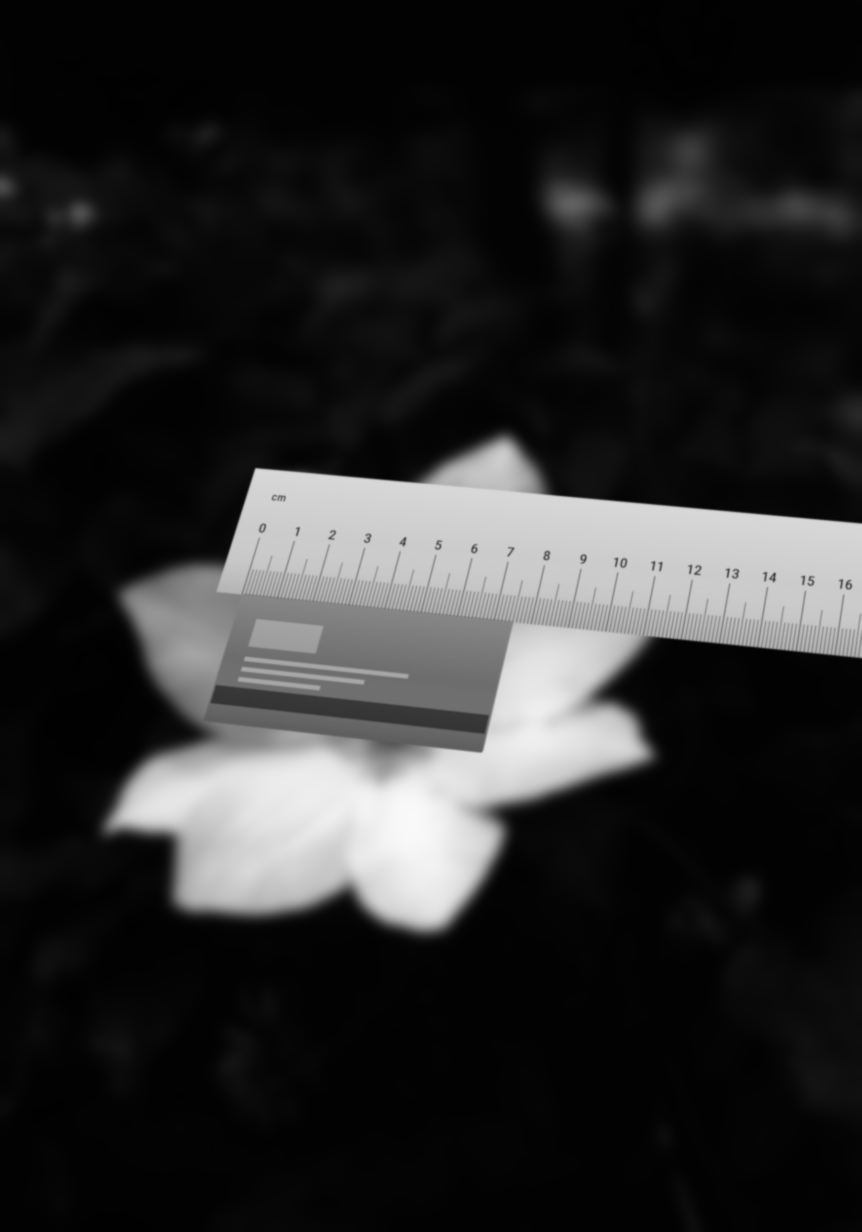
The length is value=7.5 unit=cm
